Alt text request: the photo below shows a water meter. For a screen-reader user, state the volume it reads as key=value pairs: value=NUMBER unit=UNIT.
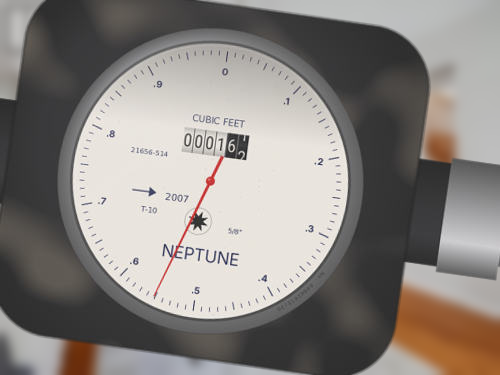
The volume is value=161.55 unit=ft³
